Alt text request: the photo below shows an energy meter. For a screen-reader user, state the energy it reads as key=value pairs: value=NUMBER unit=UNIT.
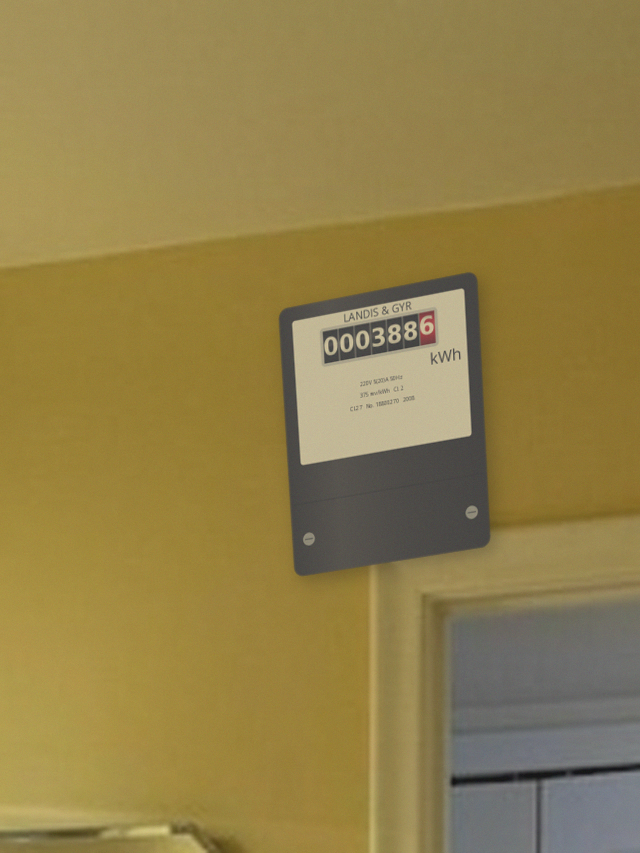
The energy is value=388.6 unit=kWh
